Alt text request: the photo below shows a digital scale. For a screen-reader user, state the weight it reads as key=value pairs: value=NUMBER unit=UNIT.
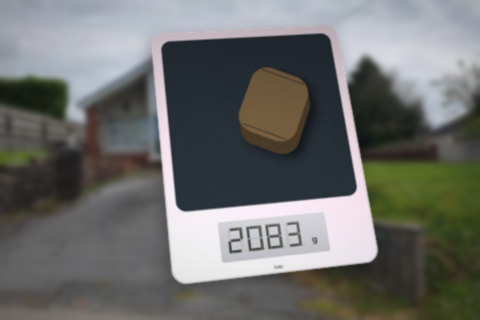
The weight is value=2083 unit=g
